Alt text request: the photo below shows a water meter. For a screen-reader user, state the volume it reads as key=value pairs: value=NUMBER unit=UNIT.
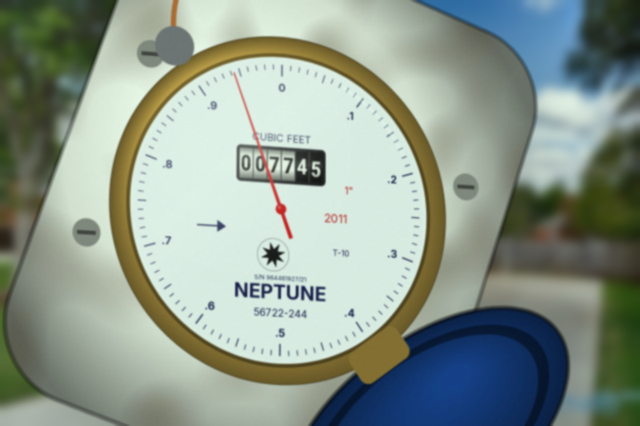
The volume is value=7744.94 unit=ft³
